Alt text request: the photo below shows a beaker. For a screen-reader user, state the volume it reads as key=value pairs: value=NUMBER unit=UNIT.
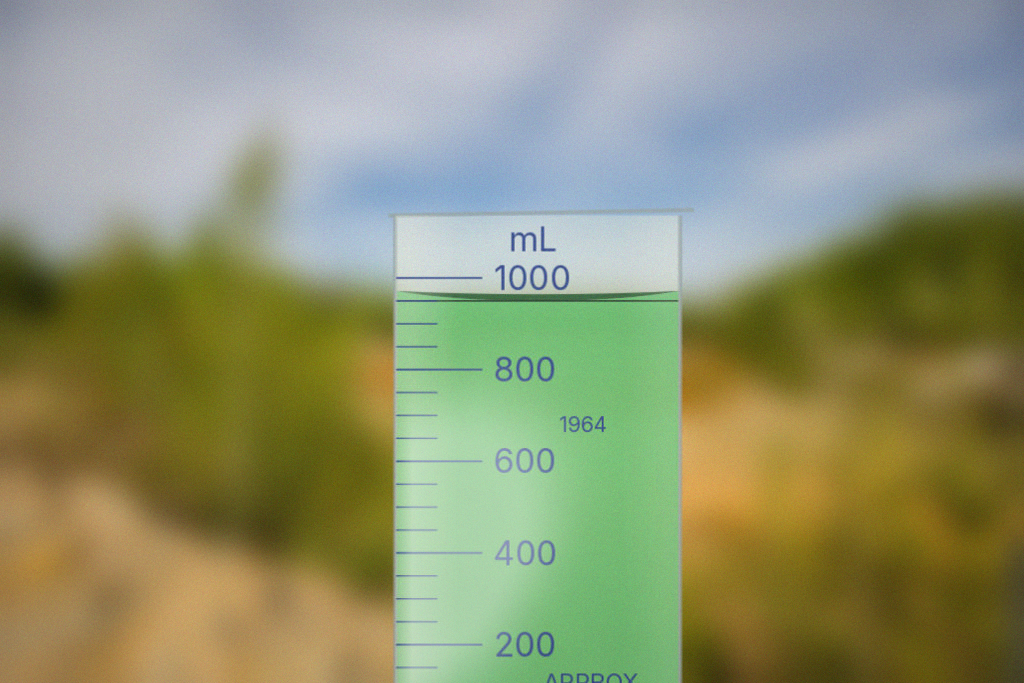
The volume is value=950 unit=mL
